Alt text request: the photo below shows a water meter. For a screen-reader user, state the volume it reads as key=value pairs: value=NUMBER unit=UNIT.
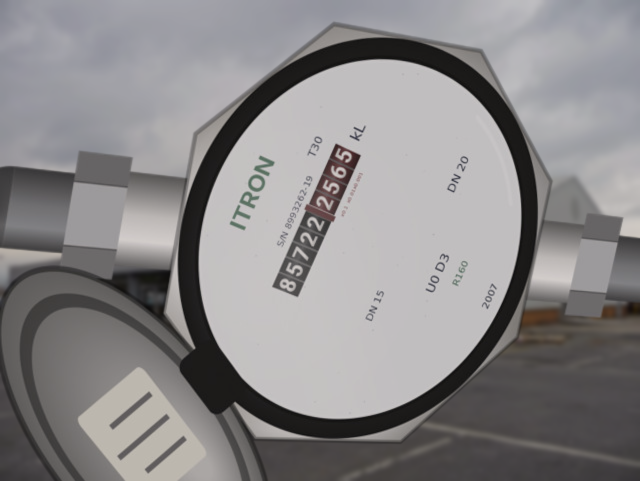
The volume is value=85722.2565 unit=kL
